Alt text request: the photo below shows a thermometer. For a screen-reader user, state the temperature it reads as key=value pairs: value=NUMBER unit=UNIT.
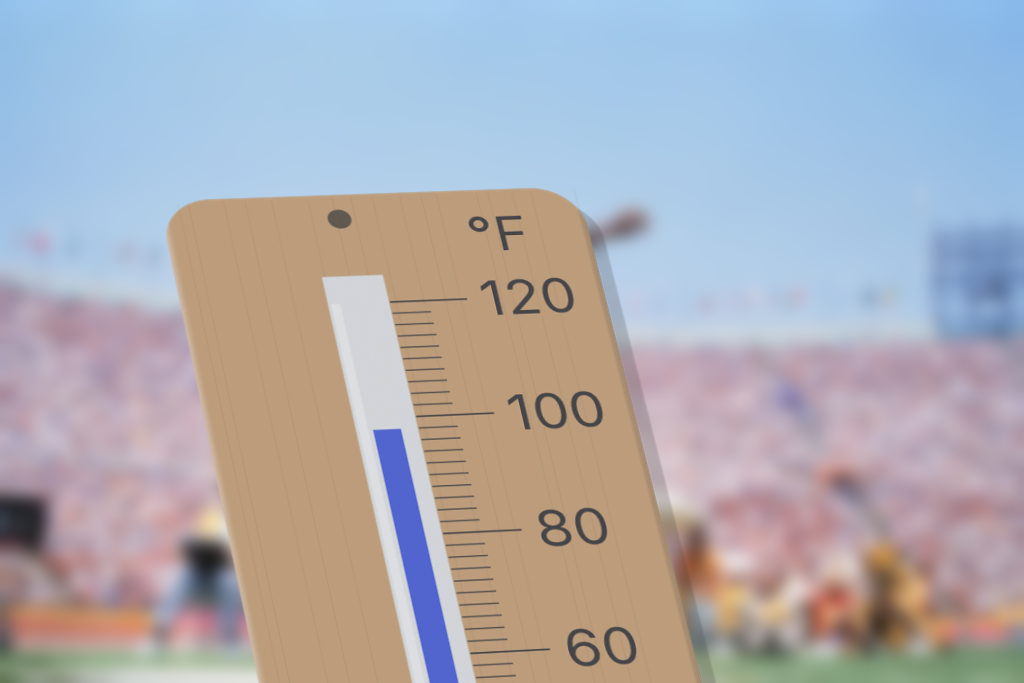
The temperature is value=98 unit=°F
